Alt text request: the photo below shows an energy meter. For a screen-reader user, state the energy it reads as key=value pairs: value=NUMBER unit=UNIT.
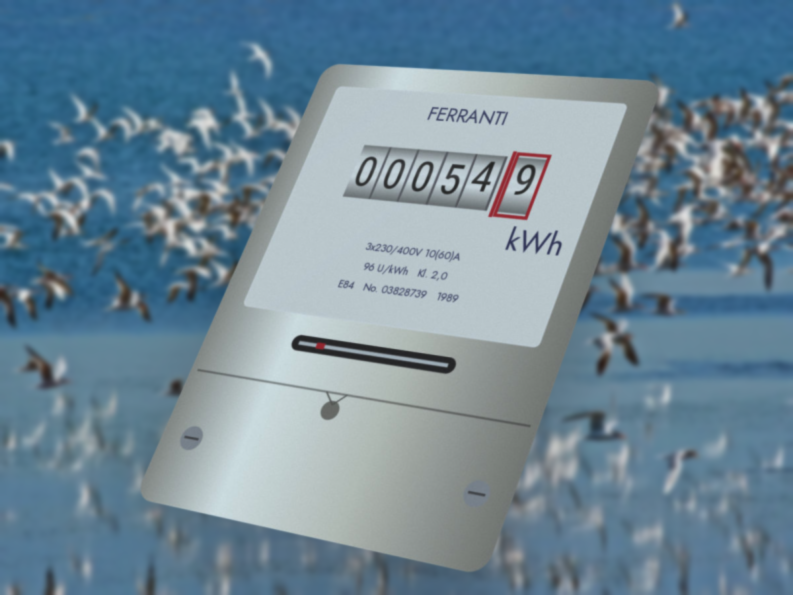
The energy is value=54.9 unit=kWh
